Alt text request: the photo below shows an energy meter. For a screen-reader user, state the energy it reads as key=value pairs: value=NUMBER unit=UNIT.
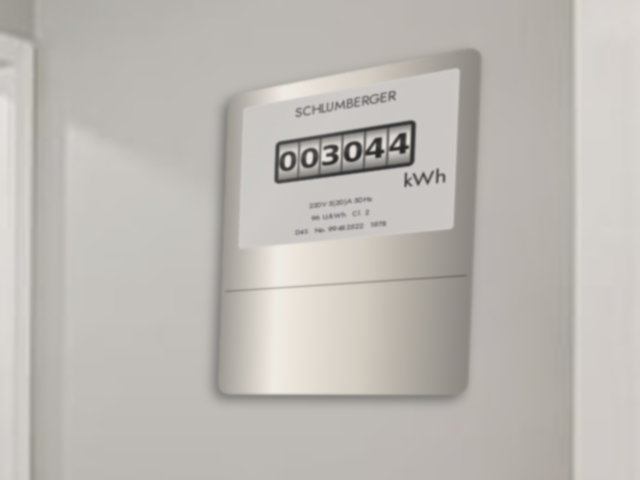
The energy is value=3044 unit=kWh
